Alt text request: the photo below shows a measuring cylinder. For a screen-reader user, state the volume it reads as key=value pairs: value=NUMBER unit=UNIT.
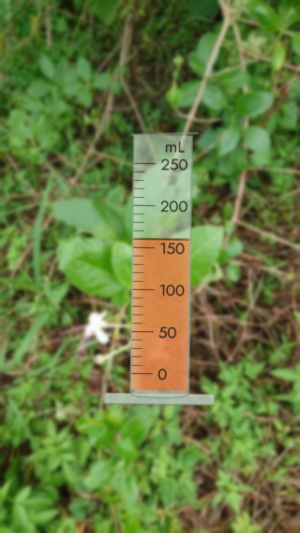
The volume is value=160 unit=mL
